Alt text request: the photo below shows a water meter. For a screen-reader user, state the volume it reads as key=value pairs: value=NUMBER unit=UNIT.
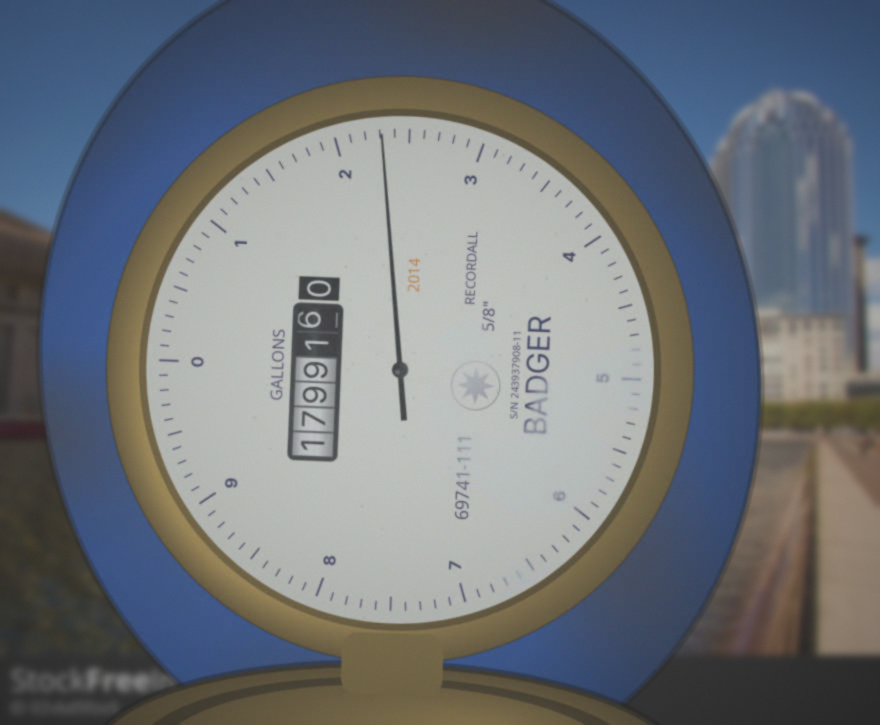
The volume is value=1799162.3 unit=gal
